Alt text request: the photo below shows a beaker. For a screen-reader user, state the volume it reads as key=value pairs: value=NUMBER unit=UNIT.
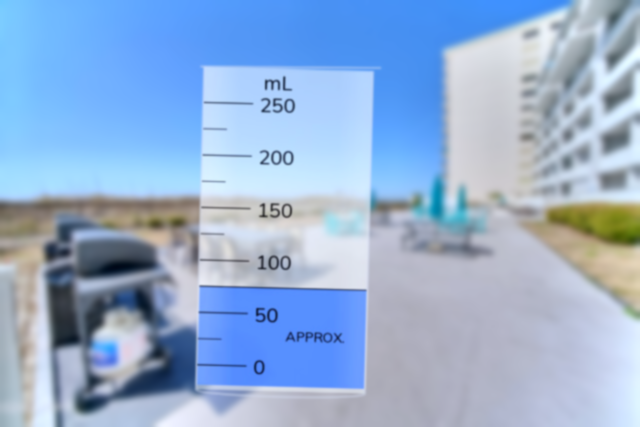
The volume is value=75 unit=mL
